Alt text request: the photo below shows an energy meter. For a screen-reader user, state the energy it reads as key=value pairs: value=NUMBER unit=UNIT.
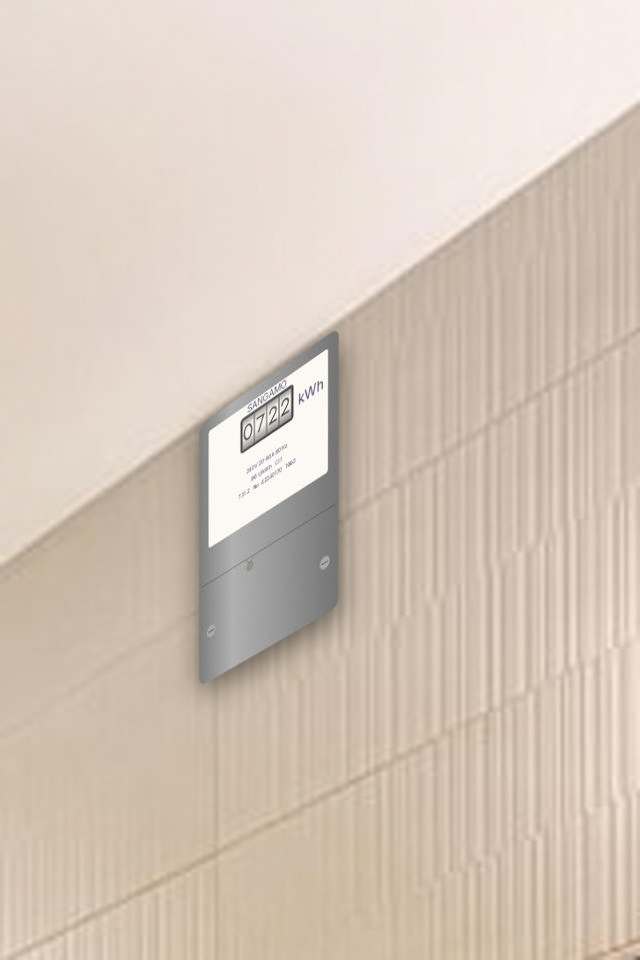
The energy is value=722 unit=kWh
